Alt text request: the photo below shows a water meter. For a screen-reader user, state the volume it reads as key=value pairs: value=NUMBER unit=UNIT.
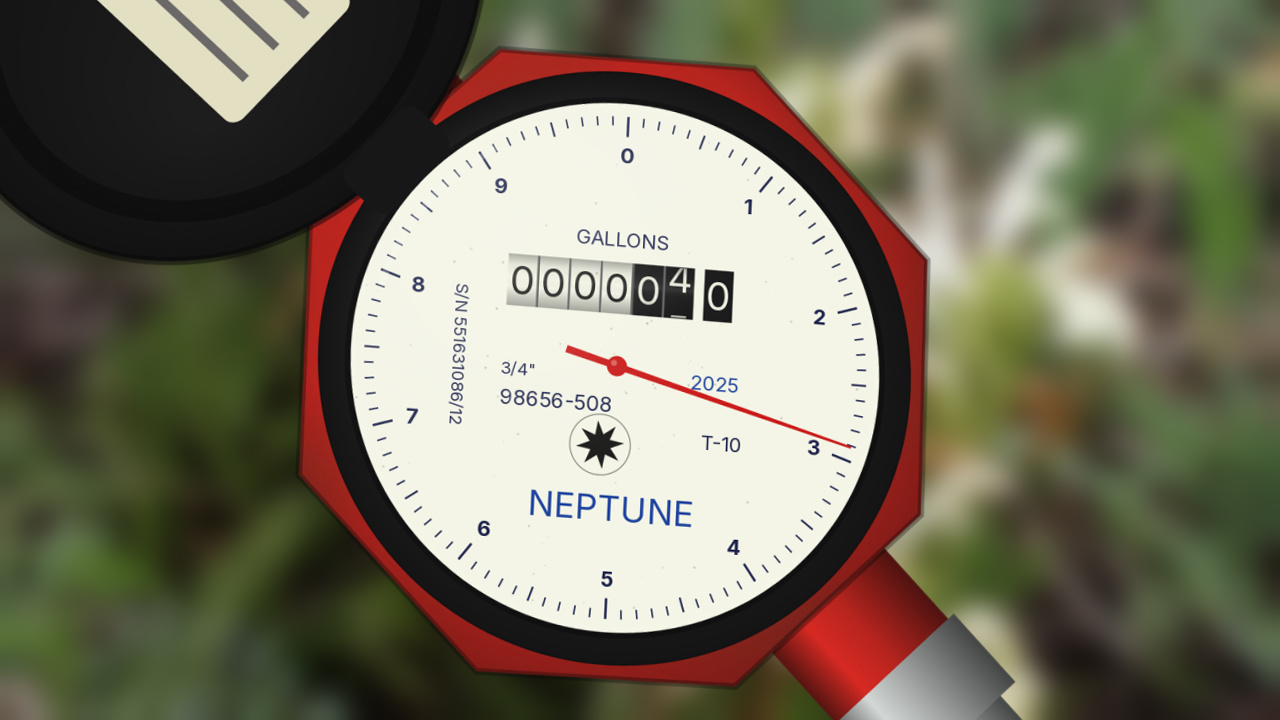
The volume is value=42.9 unit=gal
